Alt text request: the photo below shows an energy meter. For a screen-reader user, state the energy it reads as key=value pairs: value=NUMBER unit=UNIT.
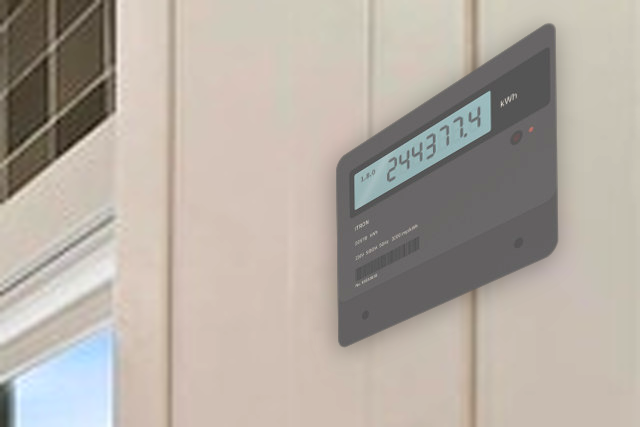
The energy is value=244377.4 unit=kWh
